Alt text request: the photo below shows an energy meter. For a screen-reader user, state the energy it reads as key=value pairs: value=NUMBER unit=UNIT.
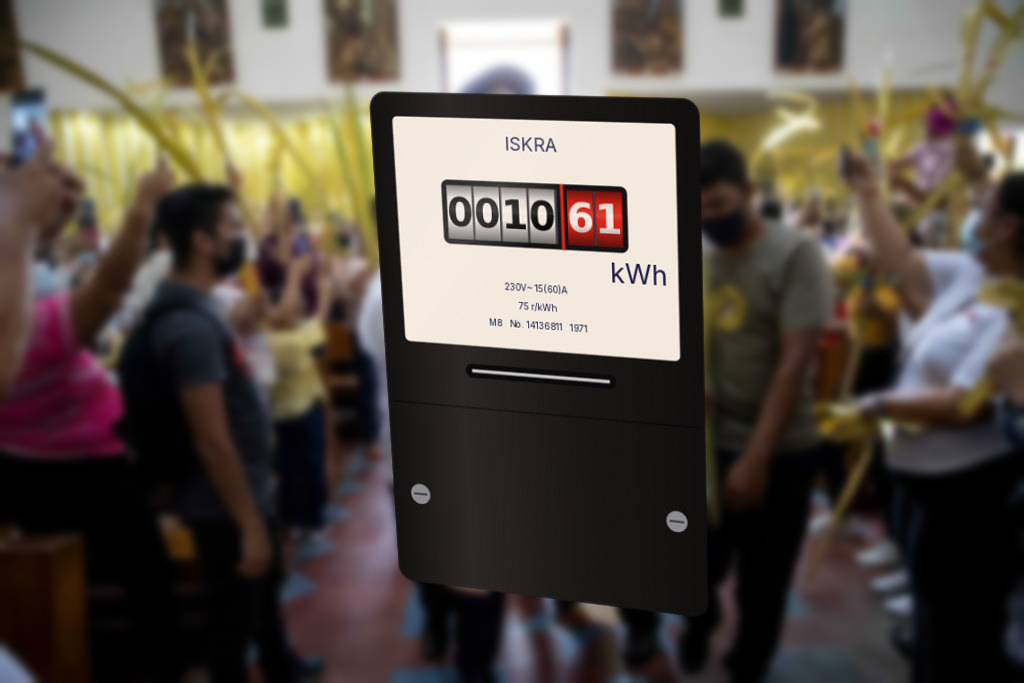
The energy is value=10.61 unit=kWh
